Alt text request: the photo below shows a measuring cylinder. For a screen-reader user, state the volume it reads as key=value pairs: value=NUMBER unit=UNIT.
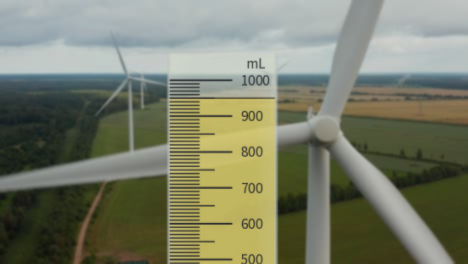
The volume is value=950 unit=mL
